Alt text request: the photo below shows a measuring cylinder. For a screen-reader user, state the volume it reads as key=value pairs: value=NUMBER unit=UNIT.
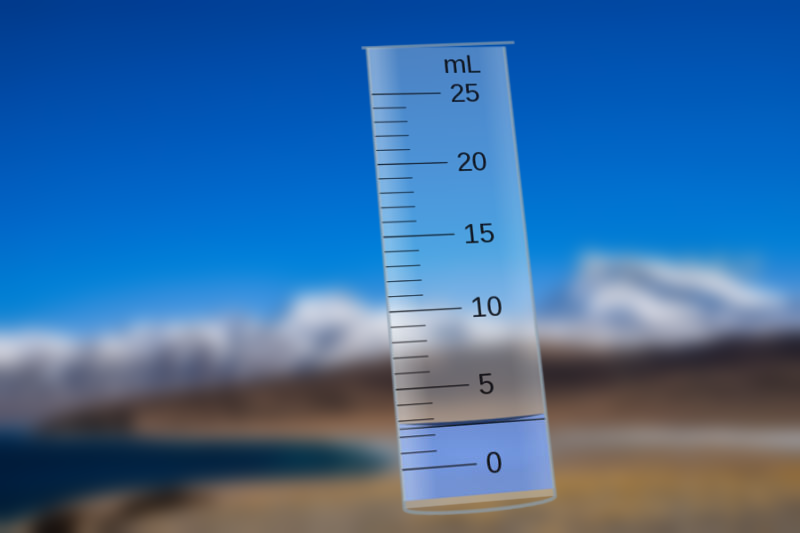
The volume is value=2.5 unit=mL
